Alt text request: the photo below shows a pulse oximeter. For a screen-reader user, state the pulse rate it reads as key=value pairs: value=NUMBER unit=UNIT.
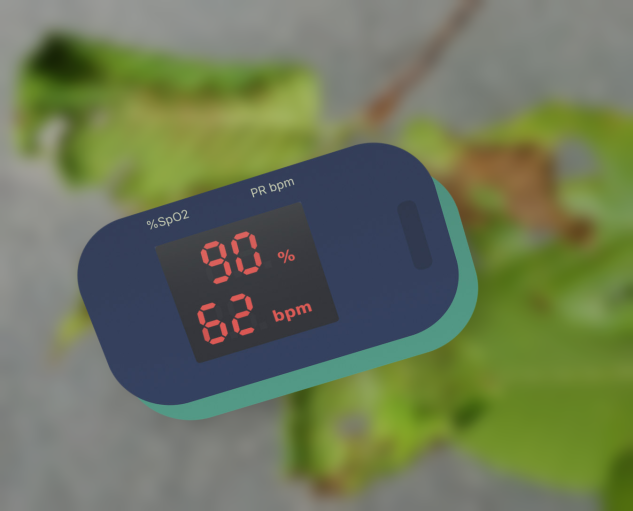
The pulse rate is value=62 unit=bpm
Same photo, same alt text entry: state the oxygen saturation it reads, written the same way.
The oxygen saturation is value=90 unit=%
